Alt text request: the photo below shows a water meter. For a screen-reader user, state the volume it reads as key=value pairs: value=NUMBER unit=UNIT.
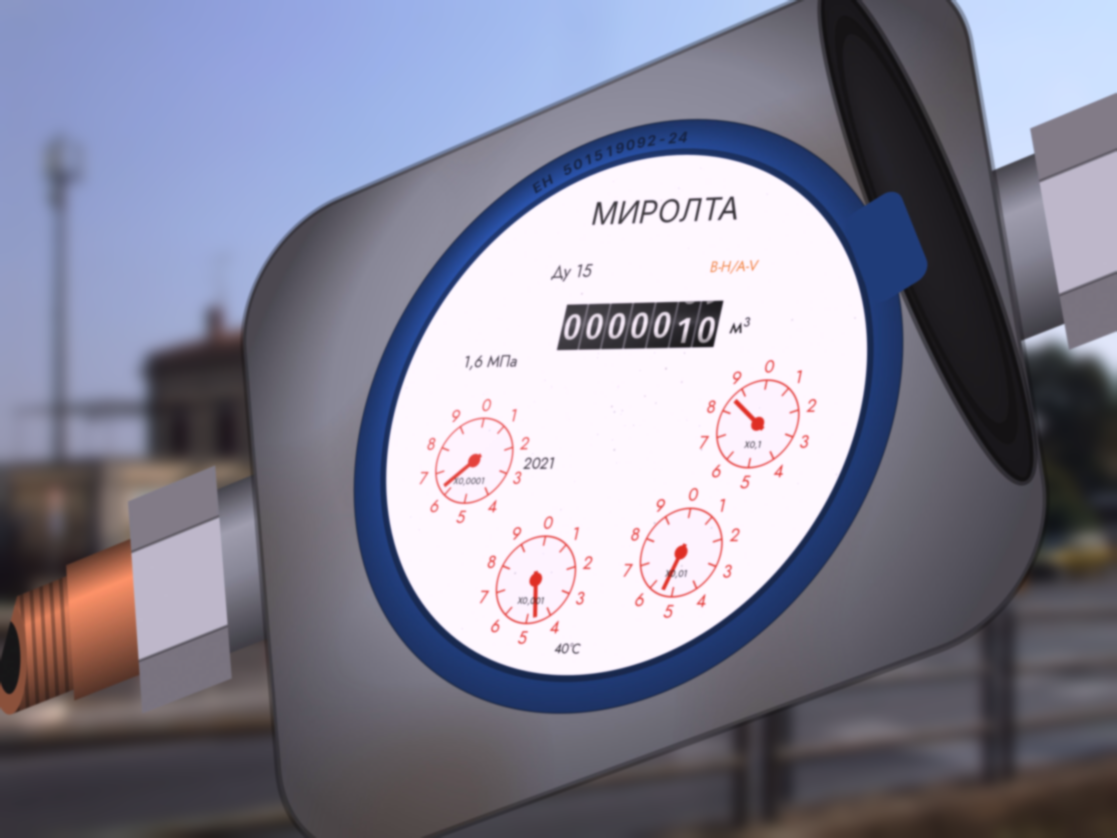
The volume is value=9.8546 unit=m³
